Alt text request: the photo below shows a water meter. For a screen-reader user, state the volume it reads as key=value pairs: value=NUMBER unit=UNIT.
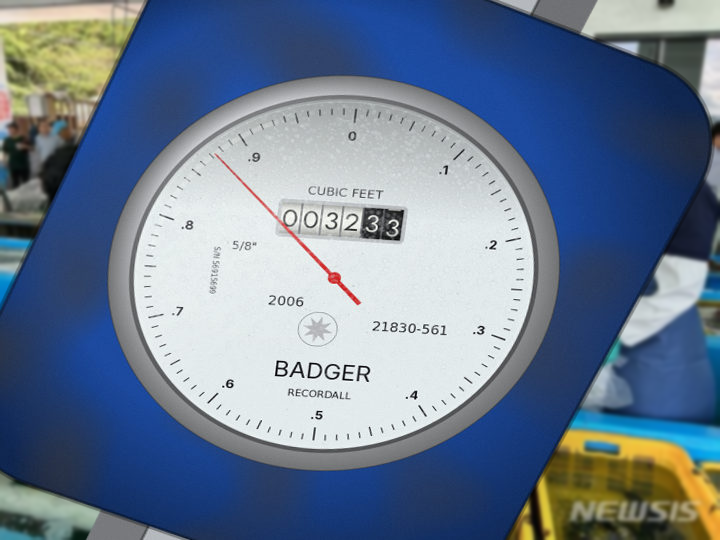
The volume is value=3232.87 unit=ft³
